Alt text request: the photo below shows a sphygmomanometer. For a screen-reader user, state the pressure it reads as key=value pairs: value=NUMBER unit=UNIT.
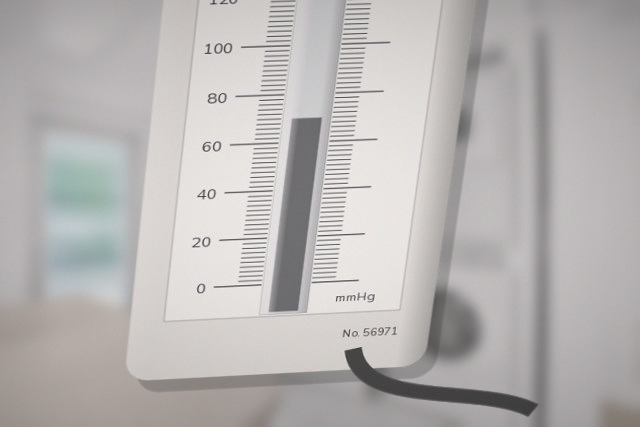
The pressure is value=70 unit=mmHg
